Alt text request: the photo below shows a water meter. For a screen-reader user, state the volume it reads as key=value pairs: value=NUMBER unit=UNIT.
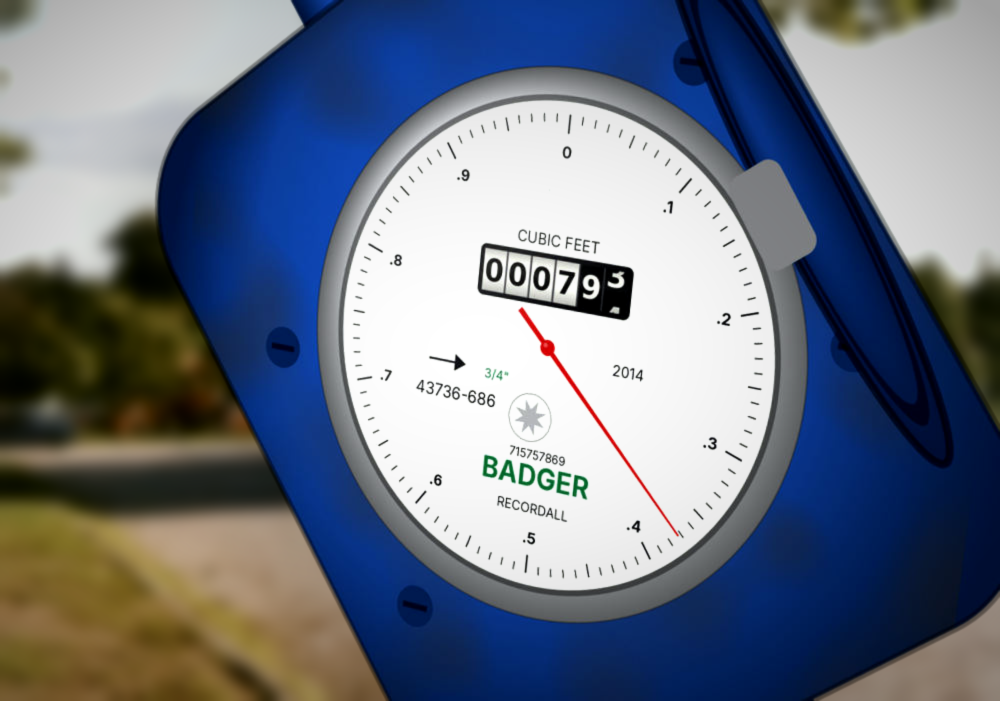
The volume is value=793.37 unit=ft³
